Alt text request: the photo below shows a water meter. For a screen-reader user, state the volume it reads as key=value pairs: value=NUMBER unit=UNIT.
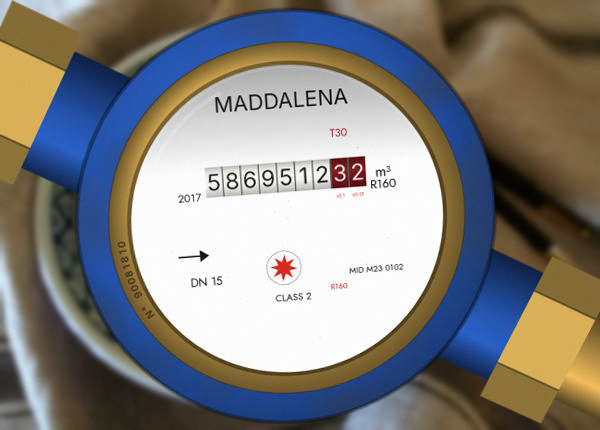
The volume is value=5869512.32 unit=m³
